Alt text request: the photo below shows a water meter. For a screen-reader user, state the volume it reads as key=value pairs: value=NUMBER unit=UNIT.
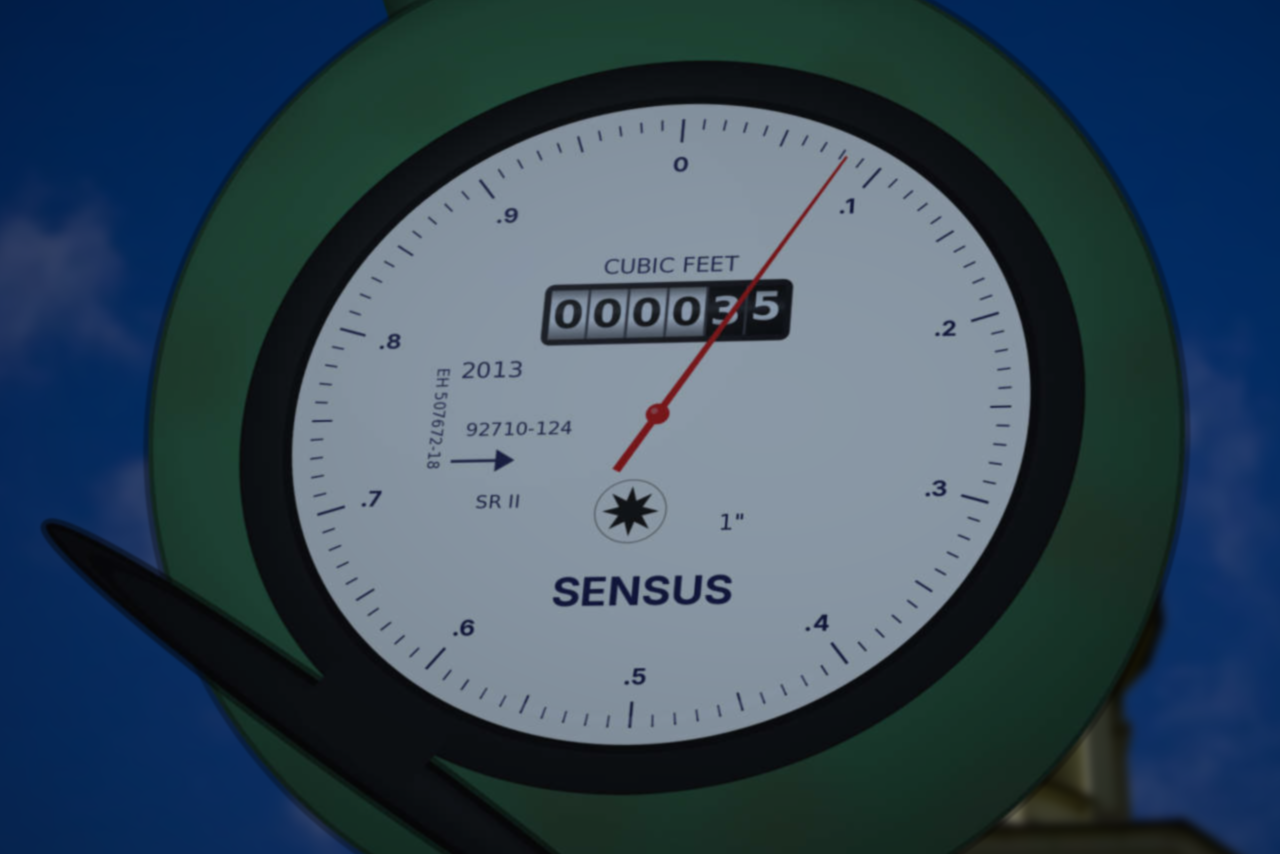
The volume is value=35.08 unit=ft³
